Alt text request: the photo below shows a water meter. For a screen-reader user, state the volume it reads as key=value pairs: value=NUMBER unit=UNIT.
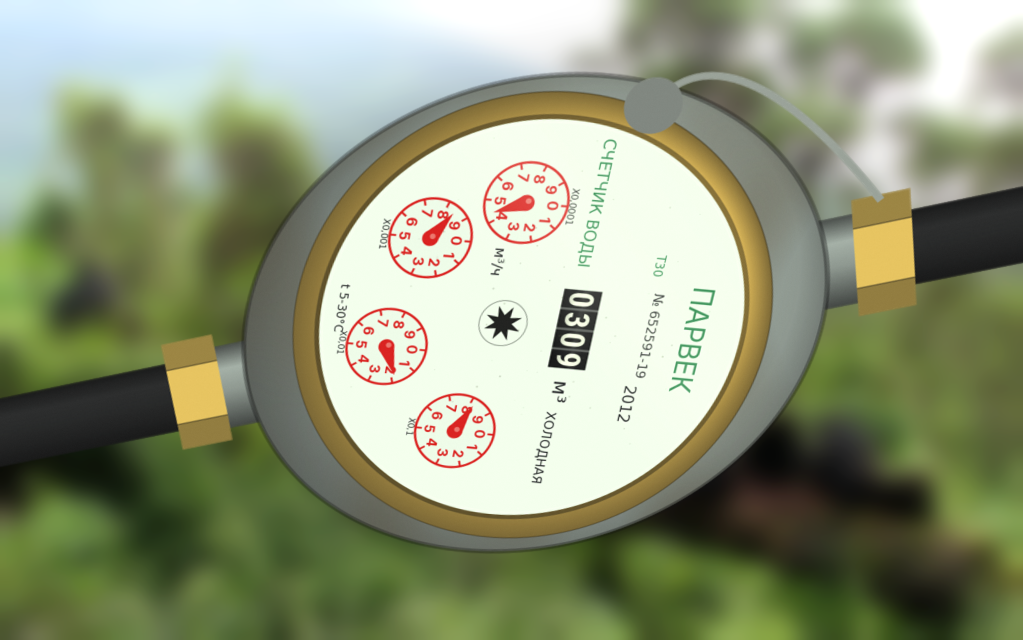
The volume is value=309.8184 unit=m³
